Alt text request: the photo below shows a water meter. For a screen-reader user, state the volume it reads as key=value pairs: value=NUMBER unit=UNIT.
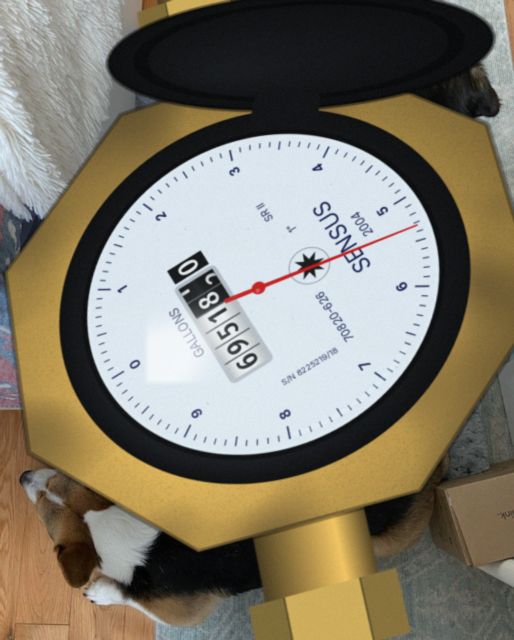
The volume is value=6951815.3 unit=gal
